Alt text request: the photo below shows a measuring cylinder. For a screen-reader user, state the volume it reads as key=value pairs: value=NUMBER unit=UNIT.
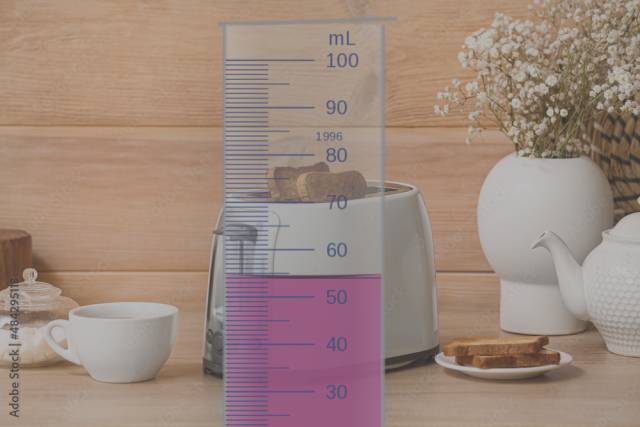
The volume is value=54 unit=mL
